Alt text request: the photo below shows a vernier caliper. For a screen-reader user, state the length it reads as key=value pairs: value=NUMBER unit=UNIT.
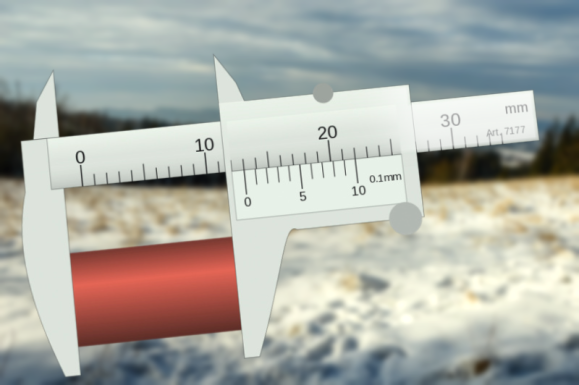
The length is value=13.0 unit=mm
